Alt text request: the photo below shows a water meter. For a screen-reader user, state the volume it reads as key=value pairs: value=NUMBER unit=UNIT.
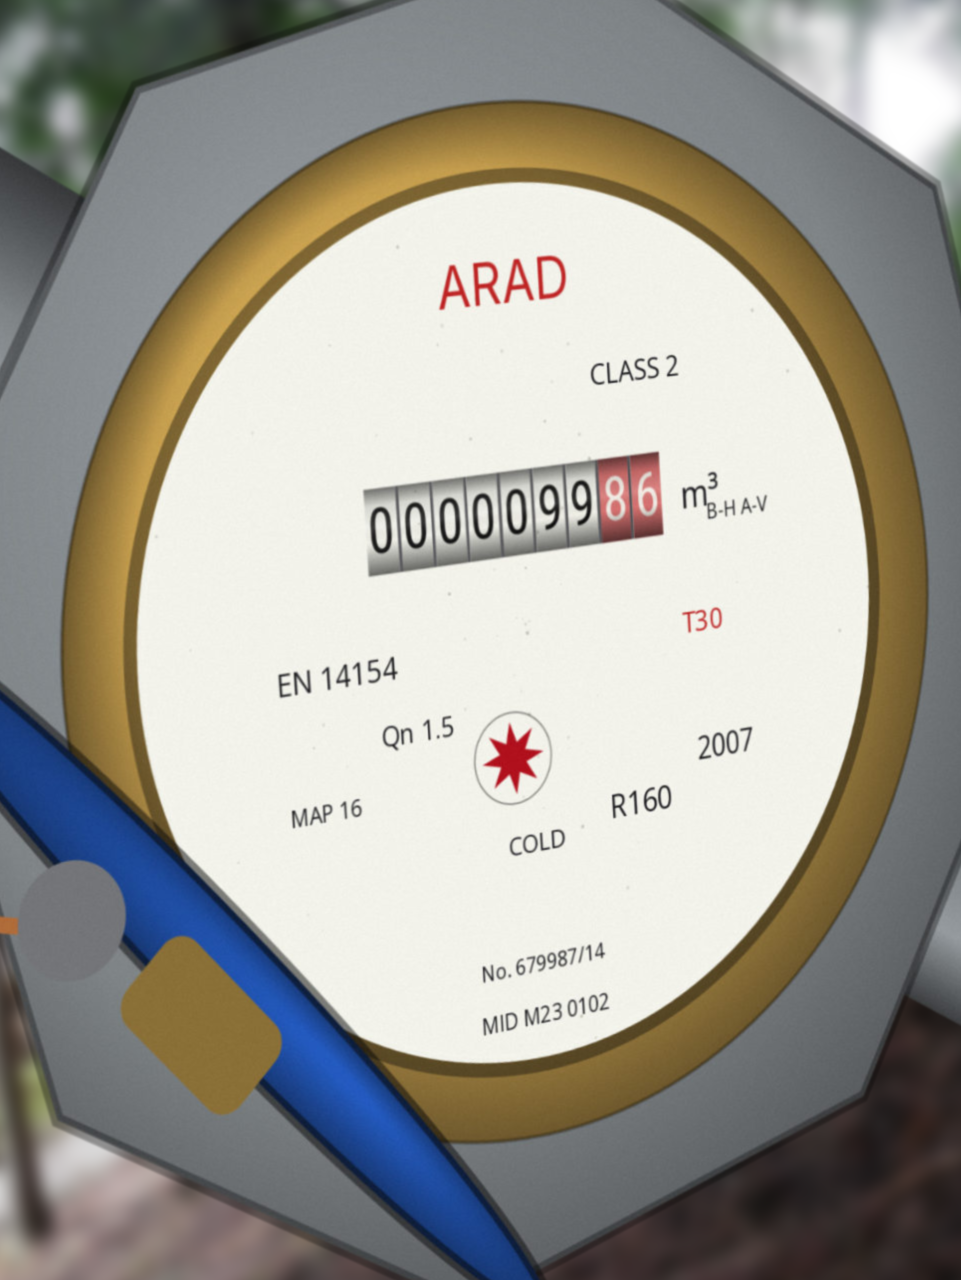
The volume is value=99.86 unit=m³
